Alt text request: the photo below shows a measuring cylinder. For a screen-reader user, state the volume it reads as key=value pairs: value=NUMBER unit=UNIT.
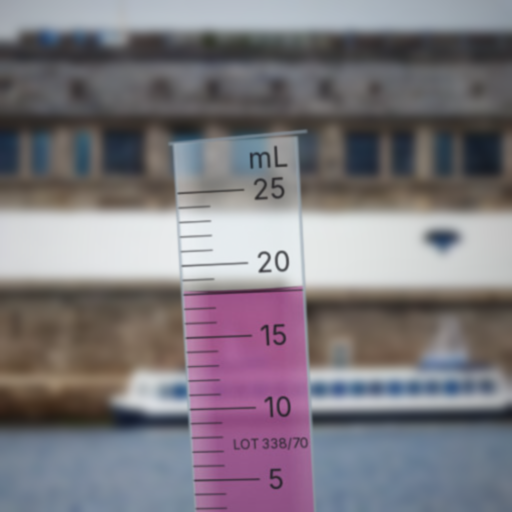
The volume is value=18 unit=mL
